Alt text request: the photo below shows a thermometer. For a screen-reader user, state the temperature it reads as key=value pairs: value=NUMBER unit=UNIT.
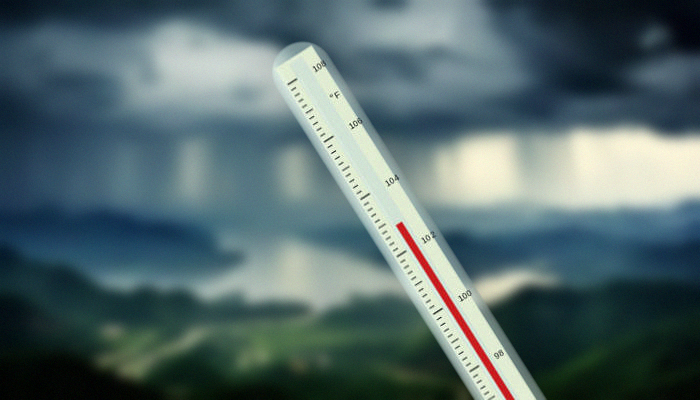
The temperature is value=102.8 unit=°F
